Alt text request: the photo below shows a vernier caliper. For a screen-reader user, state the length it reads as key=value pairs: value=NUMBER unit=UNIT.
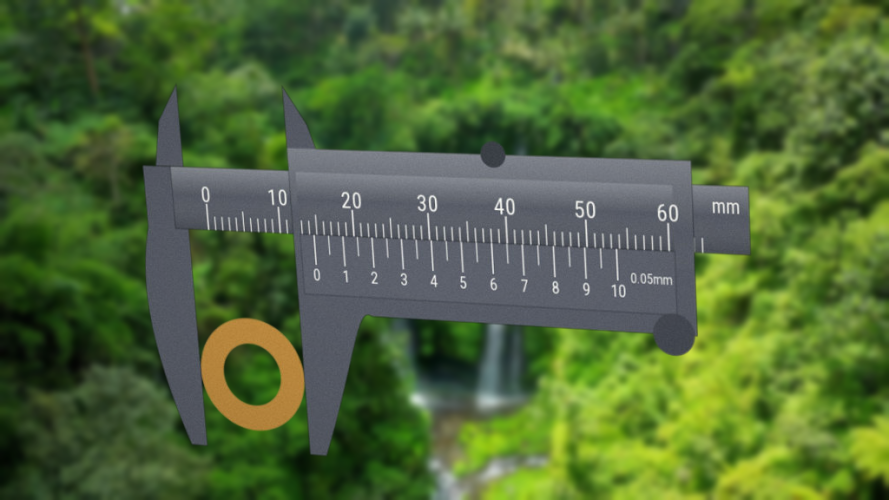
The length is value=14.6 unit=mm
